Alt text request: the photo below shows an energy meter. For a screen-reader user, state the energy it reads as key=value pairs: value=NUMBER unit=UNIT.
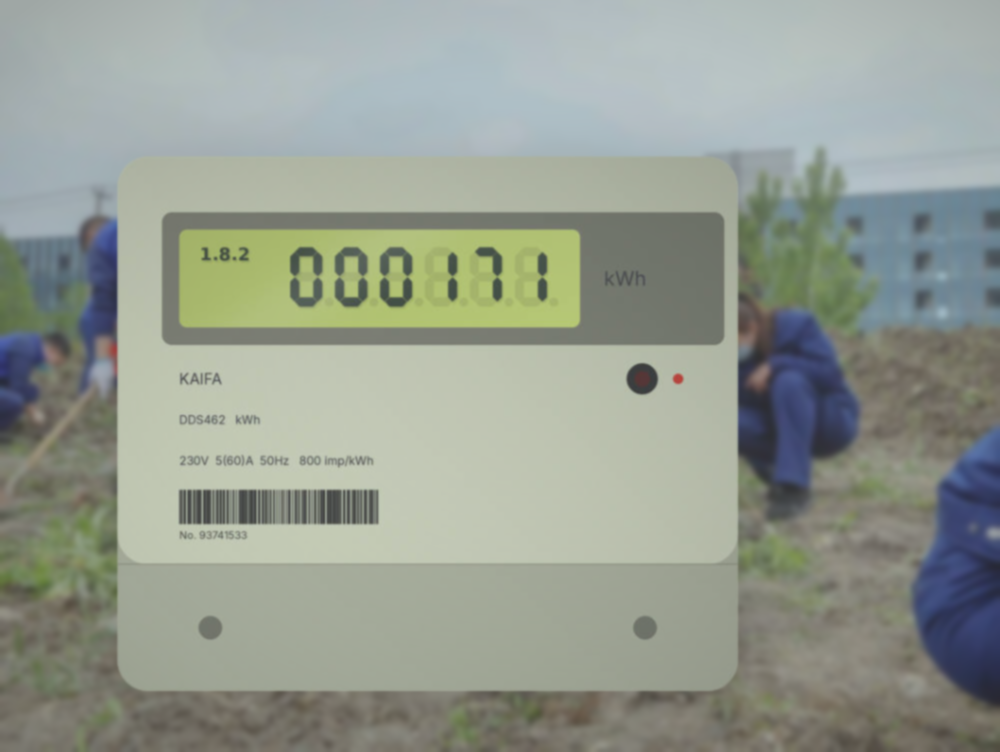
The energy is value=171 unit=kWh
